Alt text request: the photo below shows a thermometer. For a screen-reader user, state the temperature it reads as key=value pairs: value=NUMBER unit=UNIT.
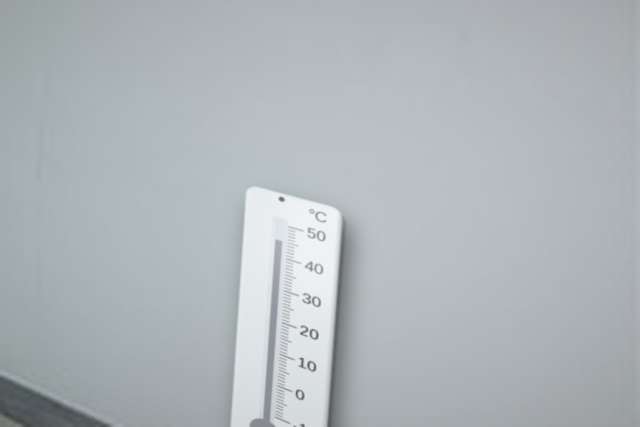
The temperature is value=45 unit=°C
